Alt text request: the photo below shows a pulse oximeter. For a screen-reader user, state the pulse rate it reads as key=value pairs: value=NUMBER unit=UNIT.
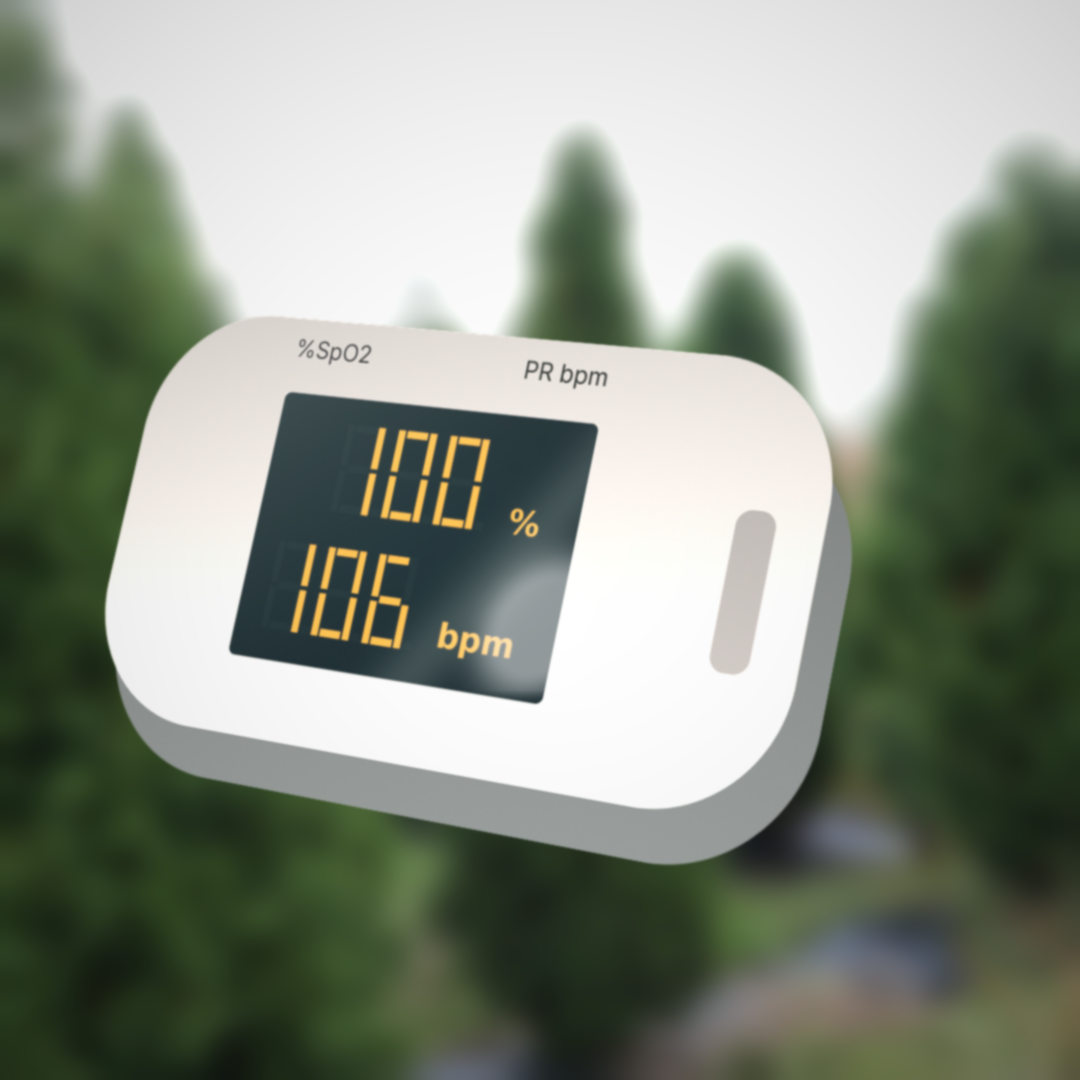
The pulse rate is value=106 unit=bpm
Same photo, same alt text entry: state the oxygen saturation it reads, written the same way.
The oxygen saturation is value=100 unit=%
